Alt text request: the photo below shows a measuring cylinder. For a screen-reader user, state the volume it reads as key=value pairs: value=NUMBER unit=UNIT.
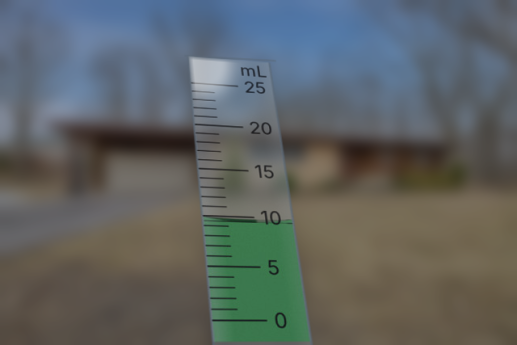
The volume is value=9.5 unit=mL
